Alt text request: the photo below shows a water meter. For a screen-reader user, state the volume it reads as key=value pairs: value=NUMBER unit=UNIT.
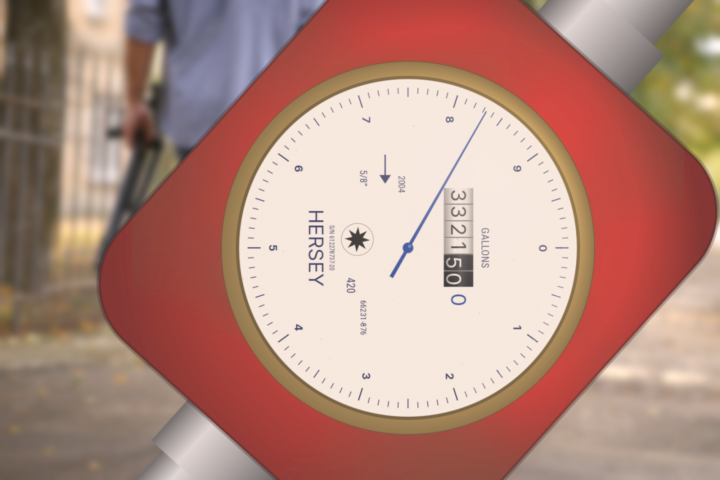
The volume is value=3321498.3 unit=gal
